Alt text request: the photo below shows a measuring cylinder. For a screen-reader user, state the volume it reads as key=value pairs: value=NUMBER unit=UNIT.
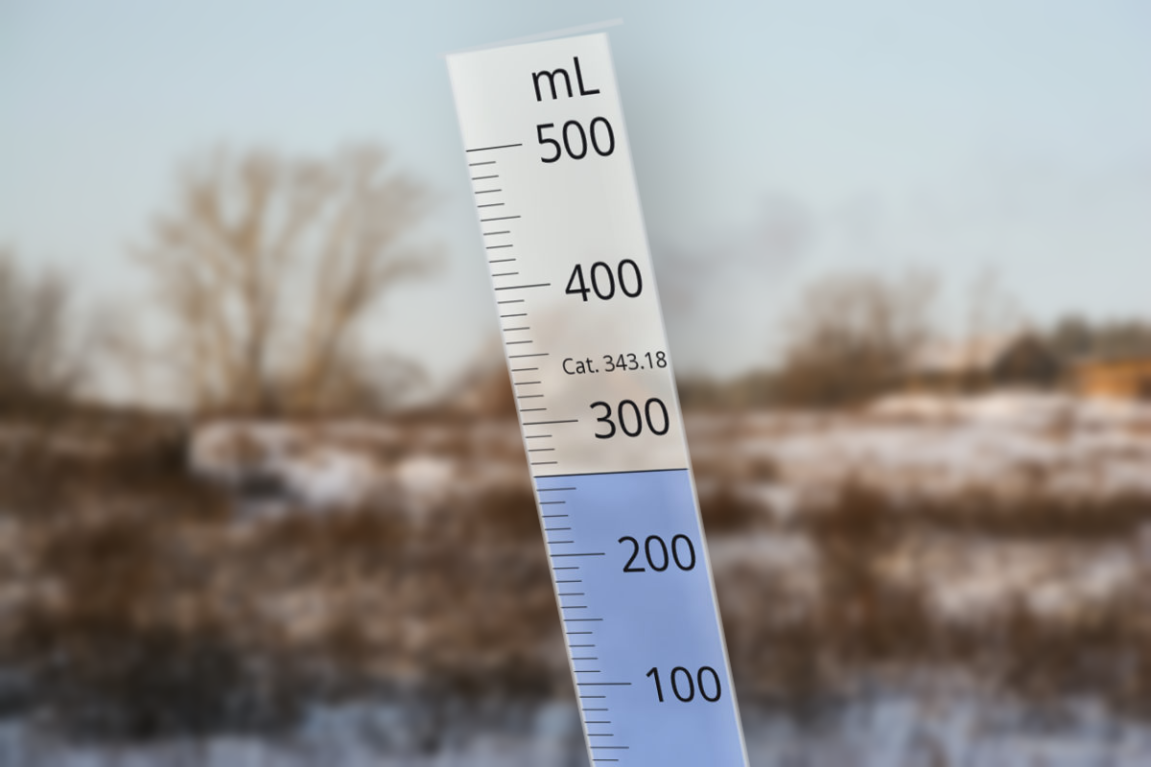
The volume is value=260 unit=mL
